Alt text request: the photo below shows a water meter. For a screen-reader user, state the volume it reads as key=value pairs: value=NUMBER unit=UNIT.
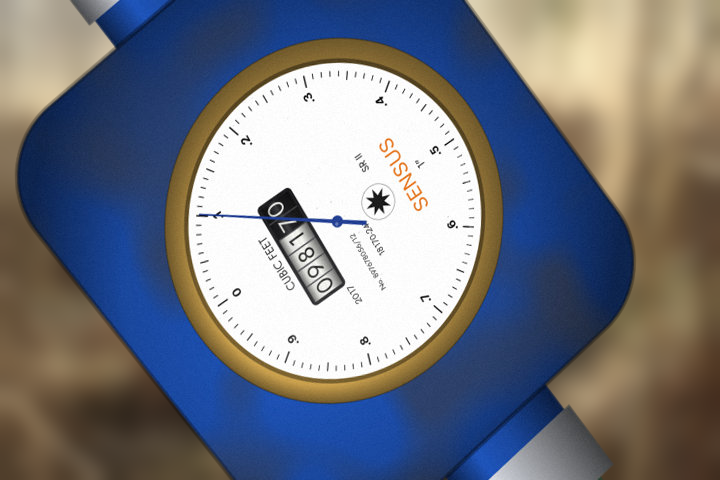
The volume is value=98170.10 unit=ft³
